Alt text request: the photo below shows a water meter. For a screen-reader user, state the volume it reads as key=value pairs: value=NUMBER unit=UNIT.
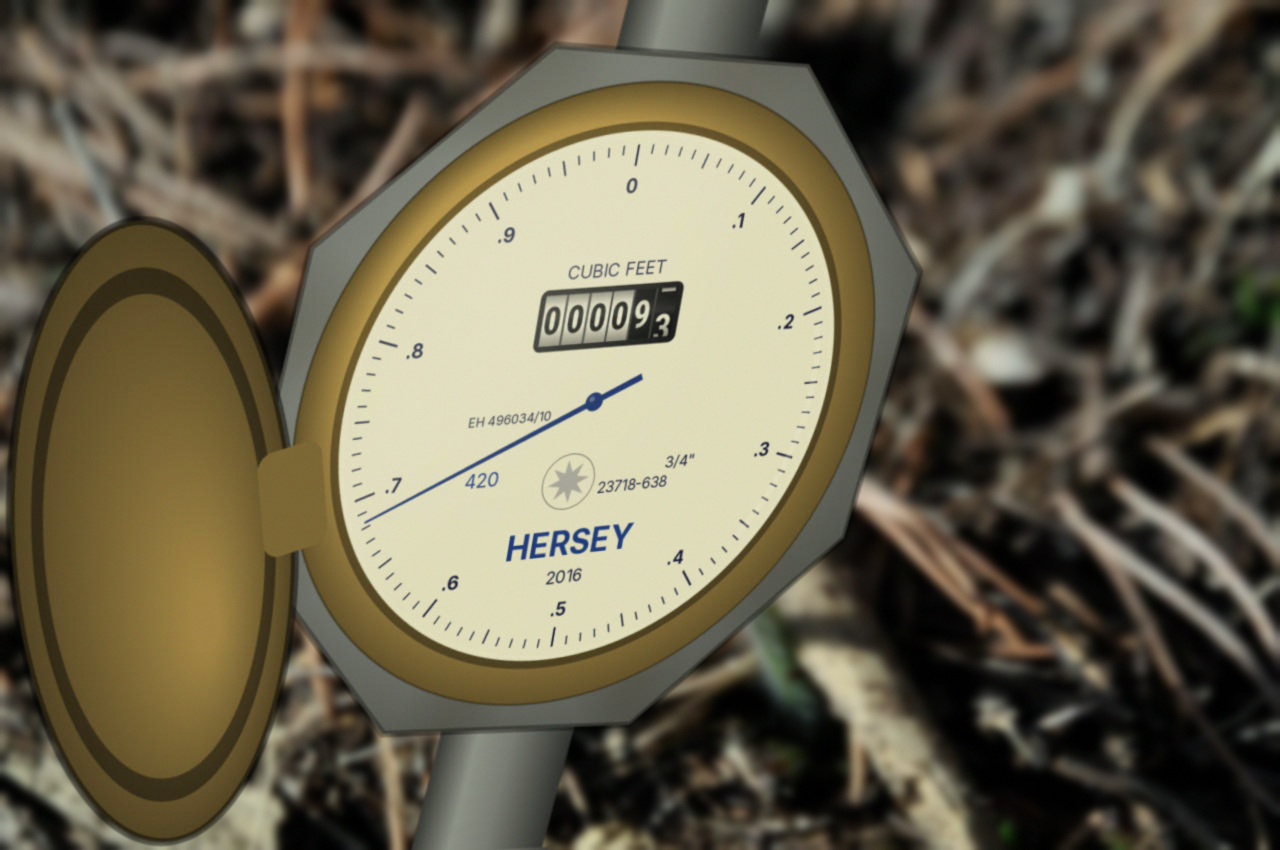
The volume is value=92.68 unit=ft³
